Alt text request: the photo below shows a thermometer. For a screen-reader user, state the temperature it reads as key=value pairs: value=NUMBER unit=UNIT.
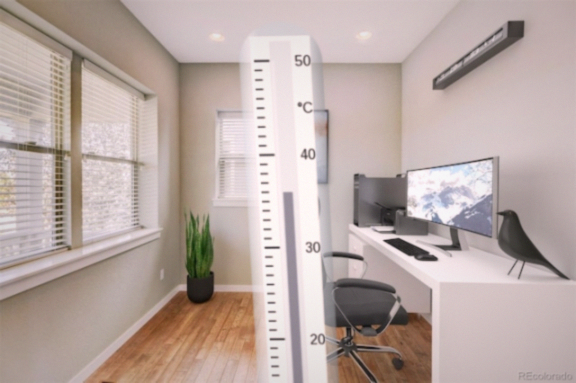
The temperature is value=36 unit=°C
